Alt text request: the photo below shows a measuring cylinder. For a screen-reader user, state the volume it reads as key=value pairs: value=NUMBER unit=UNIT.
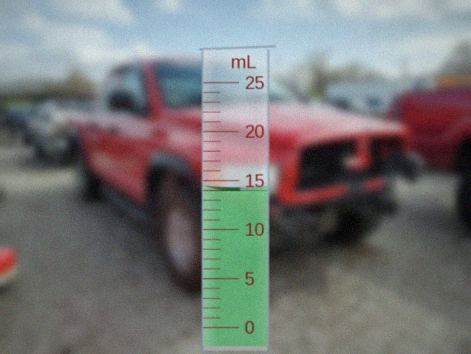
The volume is value=14 unit=mL
